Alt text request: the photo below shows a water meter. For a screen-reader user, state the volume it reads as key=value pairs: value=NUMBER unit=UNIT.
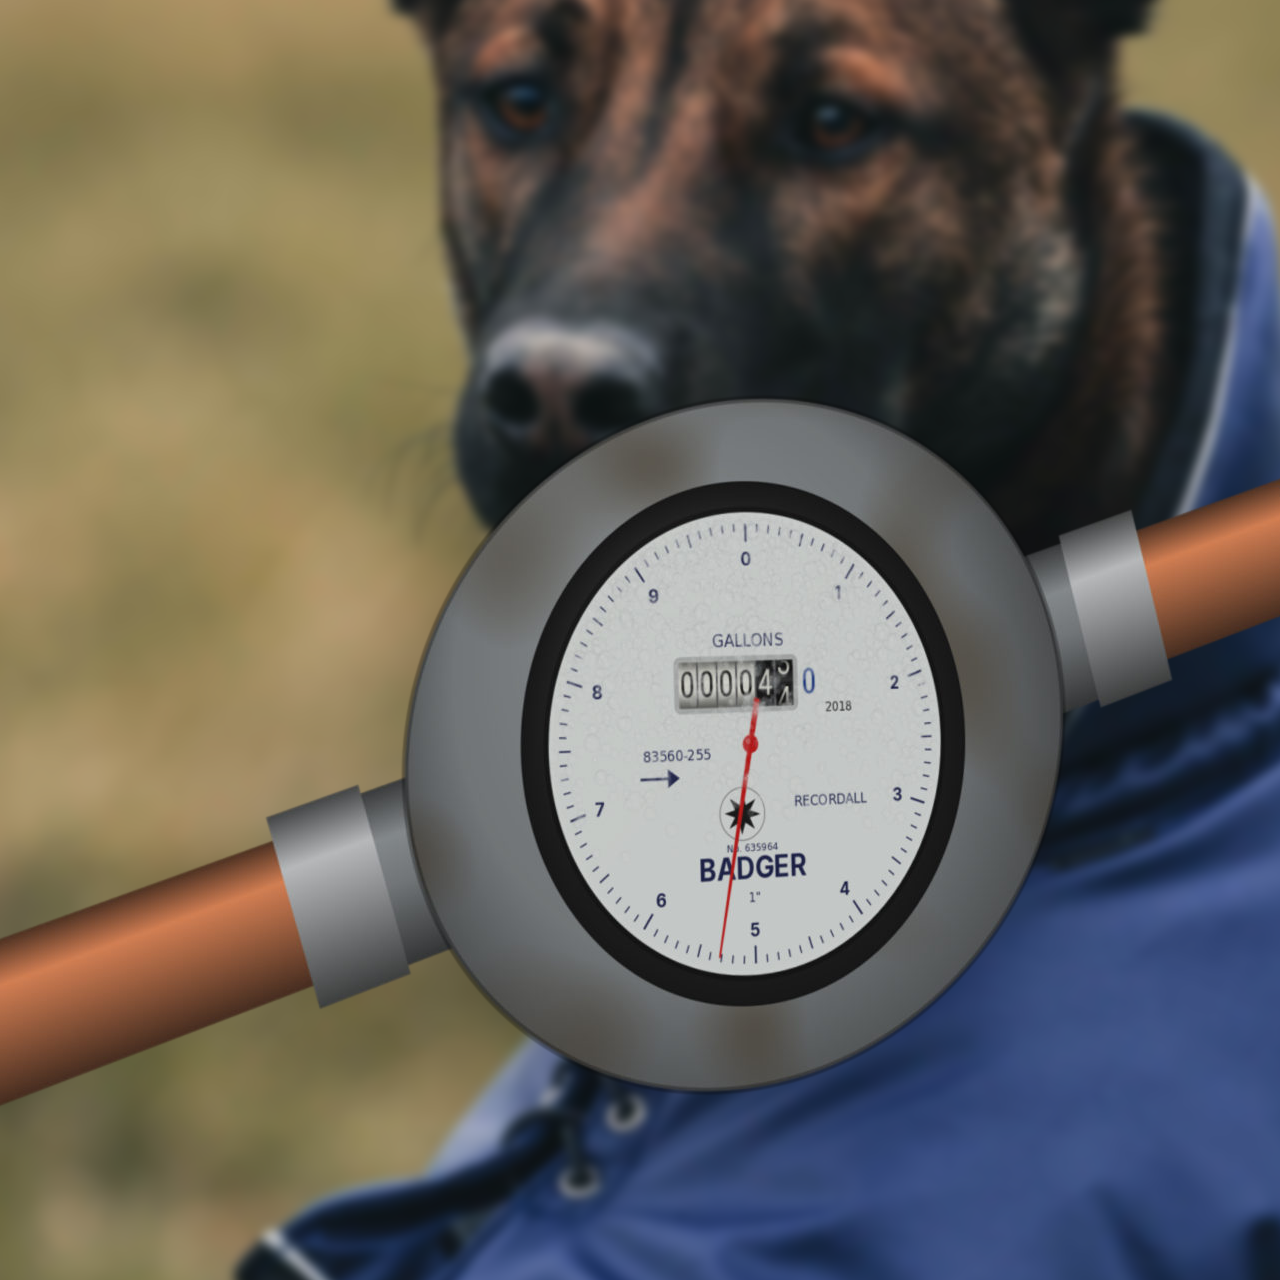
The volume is value=435.3 unit=gal
